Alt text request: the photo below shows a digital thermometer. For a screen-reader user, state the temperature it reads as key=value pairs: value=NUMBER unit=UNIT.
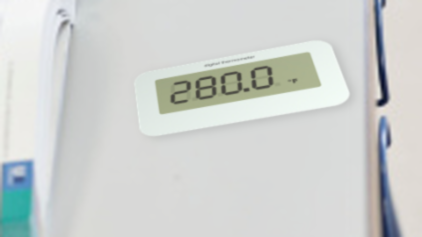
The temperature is value=280.0 unit=°F
